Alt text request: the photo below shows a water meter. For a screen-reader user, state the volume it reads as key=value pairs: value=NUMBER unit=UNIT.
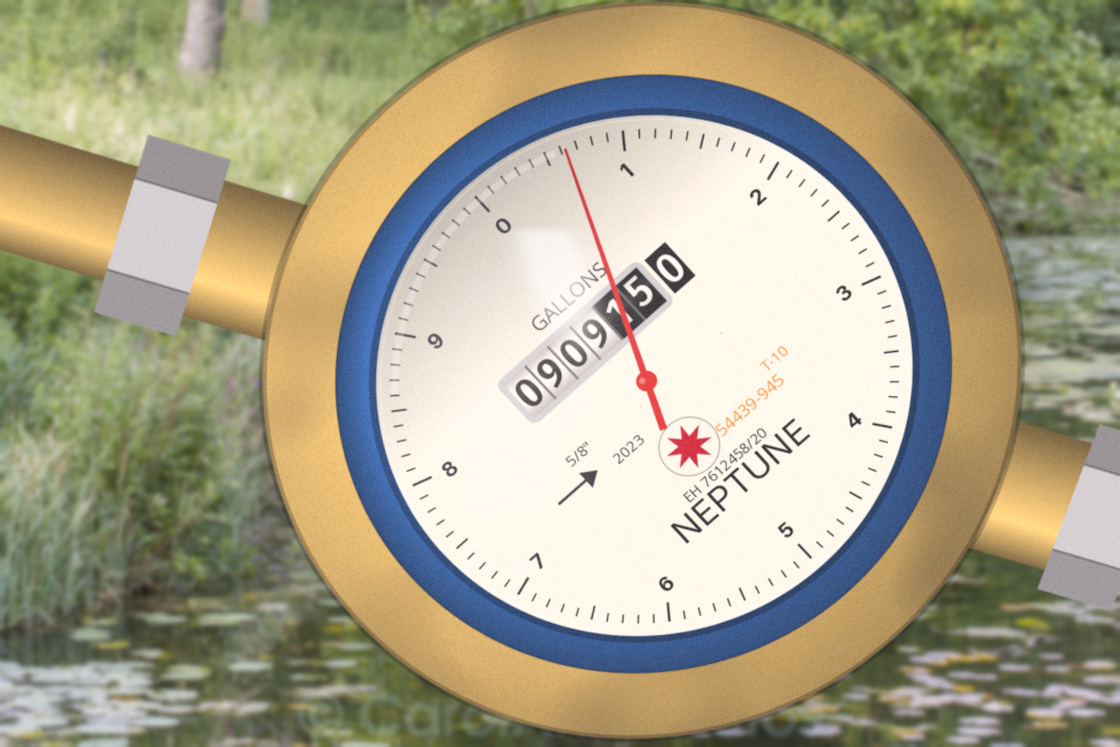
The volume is value=909150.6 unit=gal
